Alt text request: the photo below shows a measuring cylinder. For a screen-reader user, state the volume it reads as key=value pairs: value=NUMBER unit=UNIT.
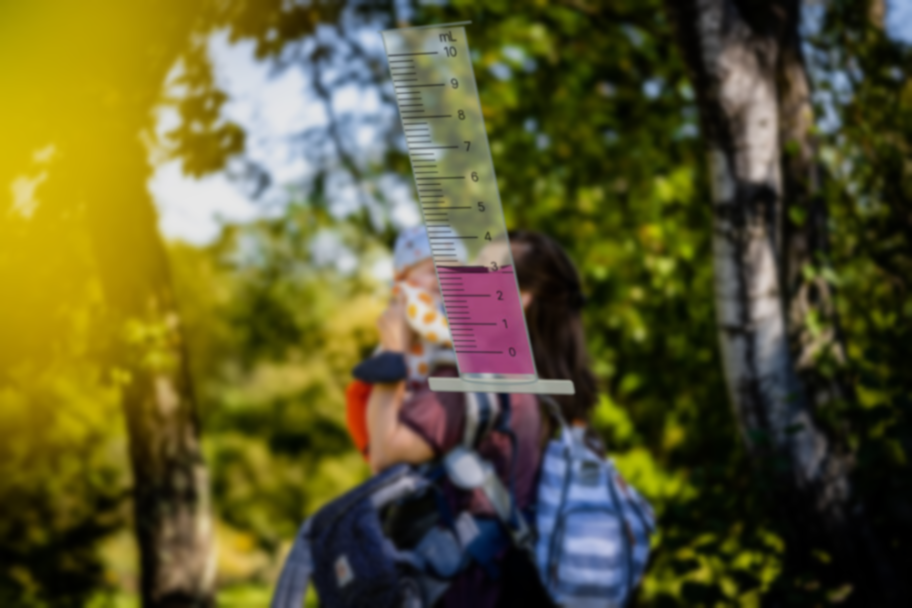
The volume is value=2.8 unit=mL
